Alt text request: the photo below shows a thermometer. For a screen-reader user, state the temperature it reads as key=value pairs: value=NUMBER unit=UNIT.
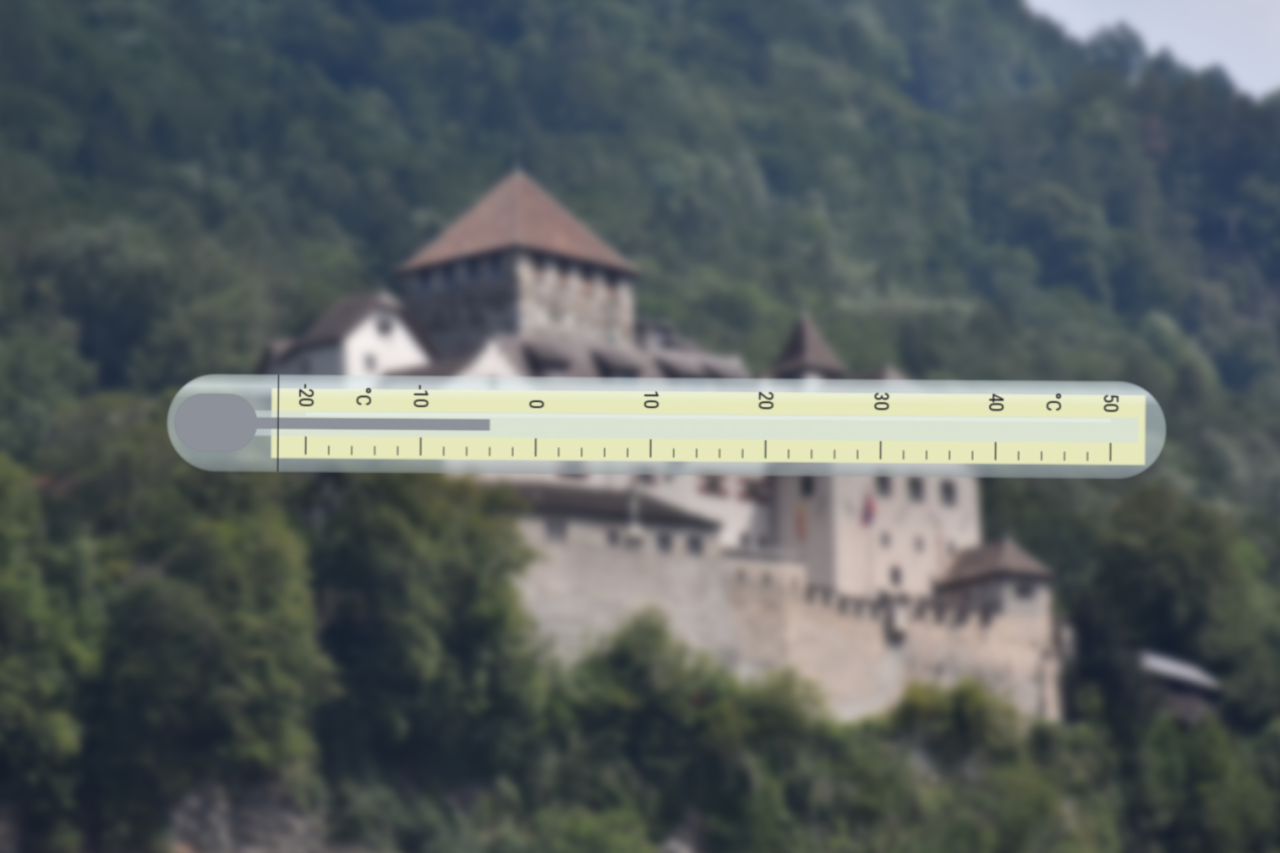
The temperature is value=-4 unit=°C
